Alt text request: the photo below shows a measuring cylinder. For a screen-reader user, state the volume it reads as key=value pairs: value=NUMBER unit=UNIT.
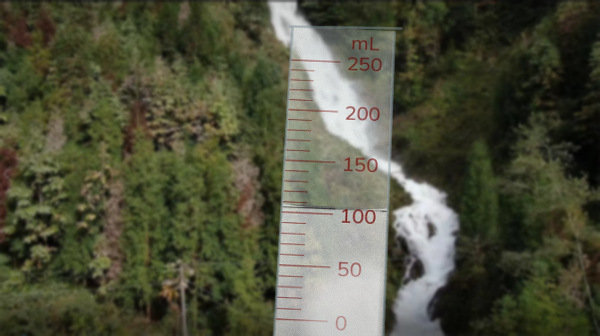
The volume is value=105 unit=mL
